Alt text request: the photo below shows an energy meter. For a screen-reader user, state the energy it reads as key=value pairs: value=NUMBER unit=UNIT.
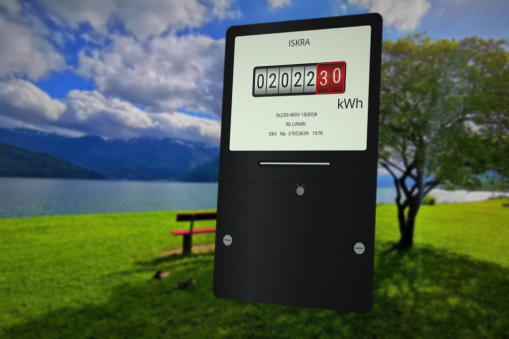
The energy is value=2022.30 unit=kWh
